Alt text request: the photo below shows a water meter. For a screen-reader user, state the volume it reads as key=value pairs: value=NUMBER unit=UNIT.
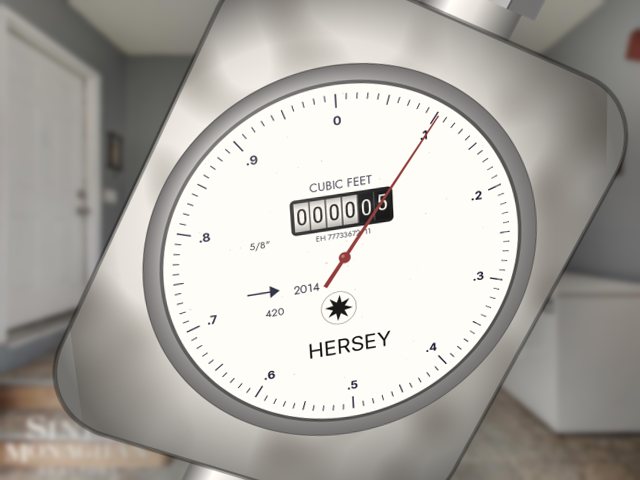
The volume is value=5.10 unit=ft³
